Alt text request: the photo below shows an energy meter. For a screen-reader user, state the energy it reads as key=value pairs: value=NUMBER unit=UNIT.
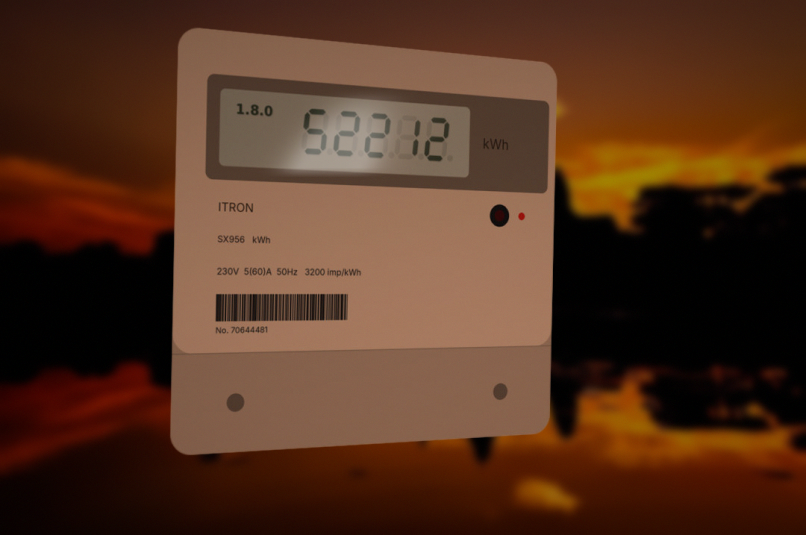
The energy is value=52212 unit=kWh
